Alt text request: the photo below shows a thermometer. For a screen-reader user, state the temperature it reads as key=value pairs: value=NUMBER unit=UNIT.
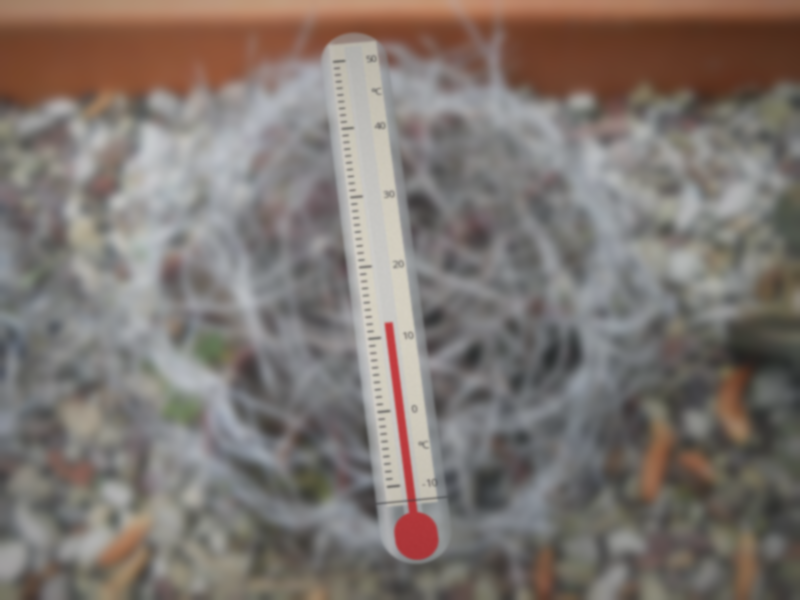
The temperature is value=12 unit=°C
